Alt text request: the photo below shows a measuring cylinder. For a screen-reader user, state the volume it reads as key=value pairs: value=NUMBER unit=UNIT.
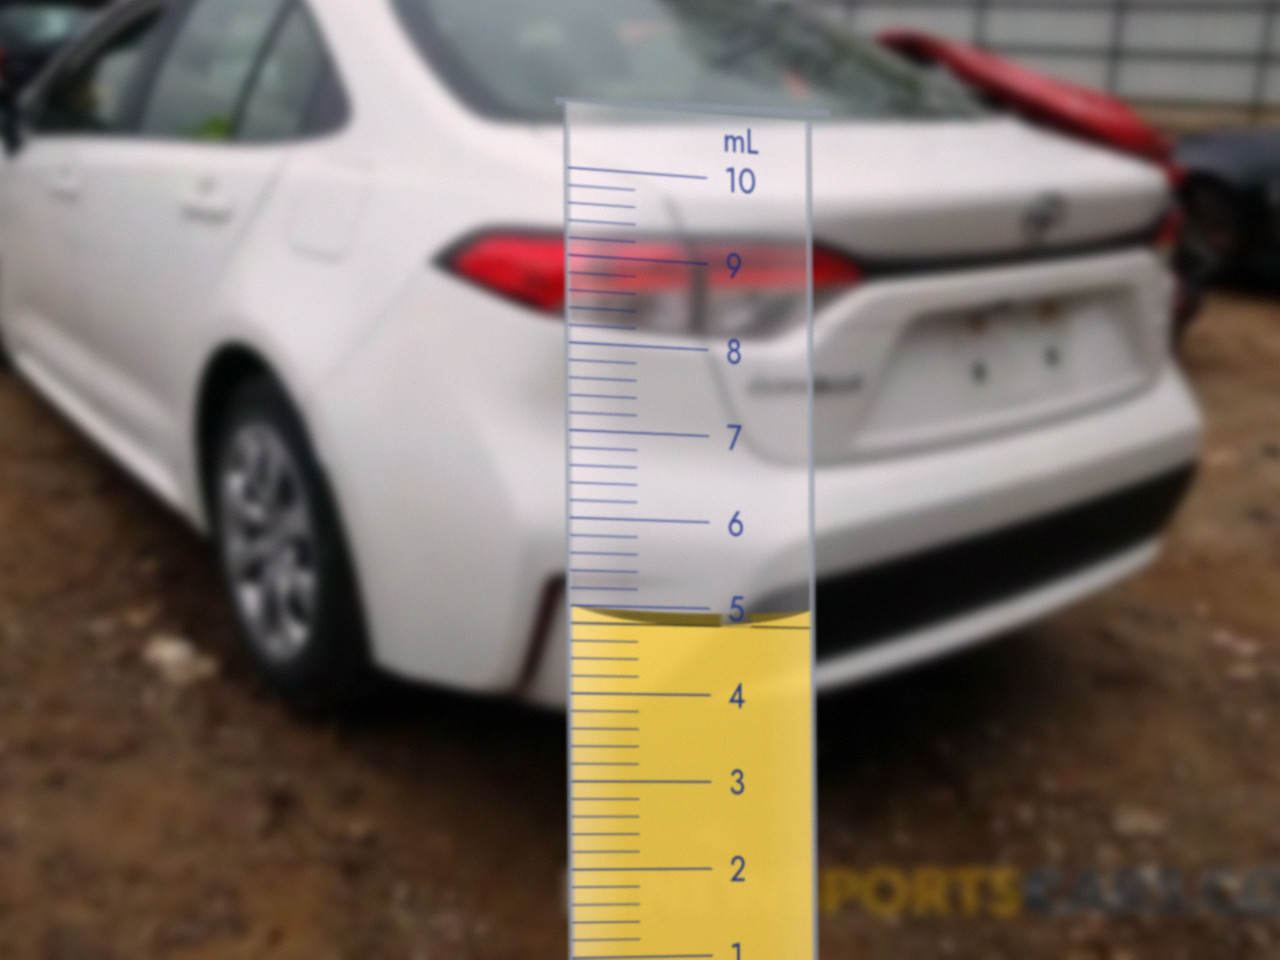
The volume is value=4.8 unit=mL
